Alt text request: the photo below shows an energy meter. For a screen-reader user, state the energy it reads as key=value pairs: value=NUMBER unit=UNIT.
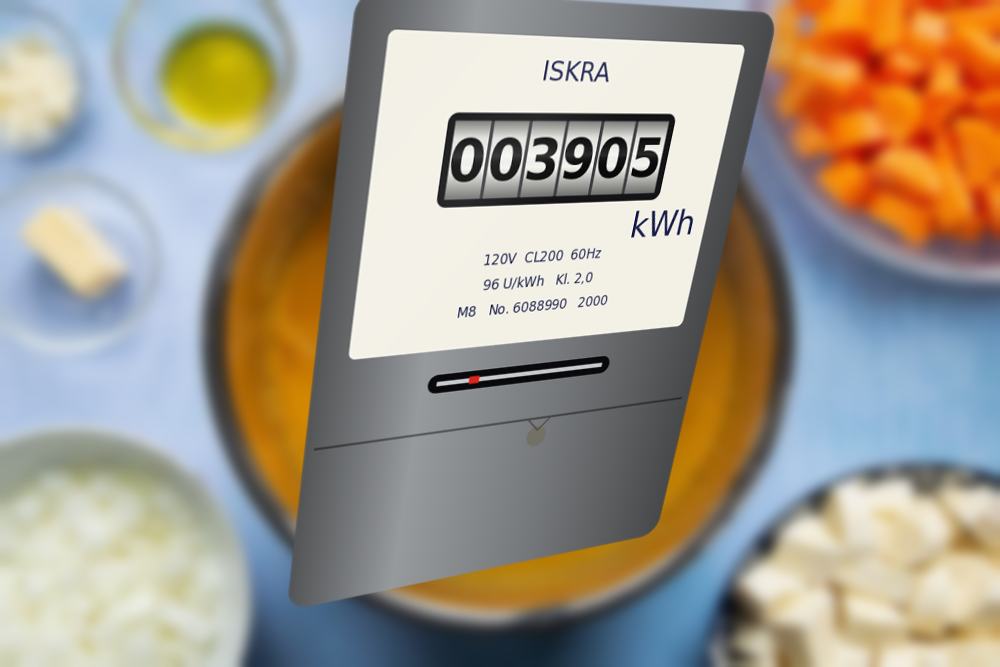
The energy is value=3905 unit=kWh
